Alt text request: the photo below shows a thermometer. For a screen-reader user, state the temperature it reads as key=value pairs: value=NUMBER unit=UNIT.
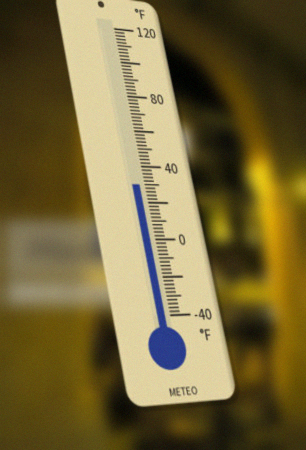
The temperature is value=30 unit=°F
